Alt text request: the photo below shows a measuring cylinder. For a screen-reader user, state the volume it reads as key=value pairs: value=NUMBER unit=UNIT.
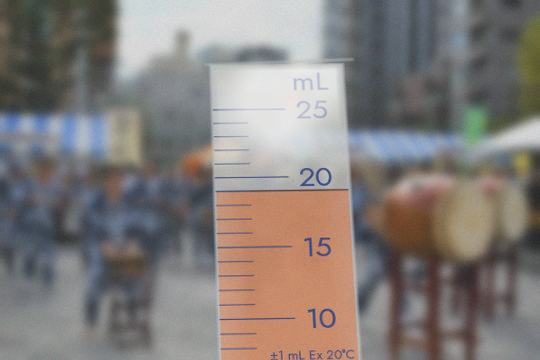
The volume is value=19 unit=mL
